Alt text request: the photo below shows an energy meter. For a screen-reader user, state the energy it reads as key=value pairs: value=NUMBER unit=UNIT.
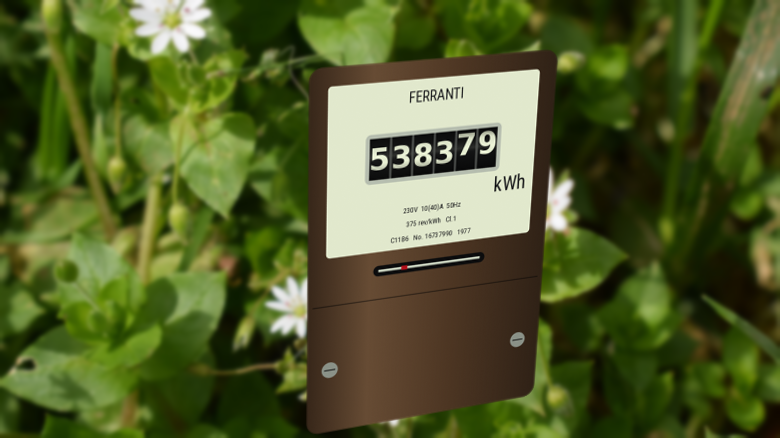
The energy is value=538379 unit=kWh
